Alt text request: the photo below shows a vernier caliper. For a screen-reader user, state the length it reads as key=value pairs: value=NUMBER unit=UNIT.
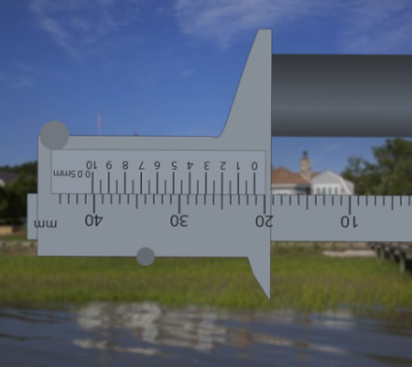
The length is value=21.2 unit=mm
